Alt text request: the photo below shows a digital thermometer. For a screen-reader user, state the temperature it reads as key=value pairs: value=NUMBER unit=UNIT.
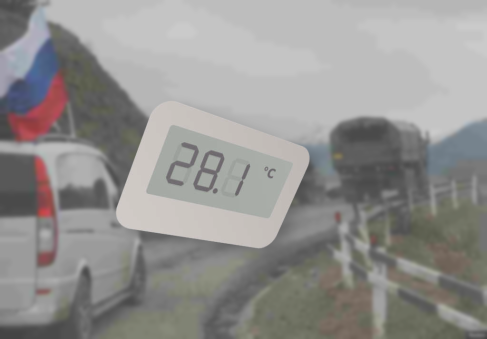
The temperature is value=28.1 unit=°C
